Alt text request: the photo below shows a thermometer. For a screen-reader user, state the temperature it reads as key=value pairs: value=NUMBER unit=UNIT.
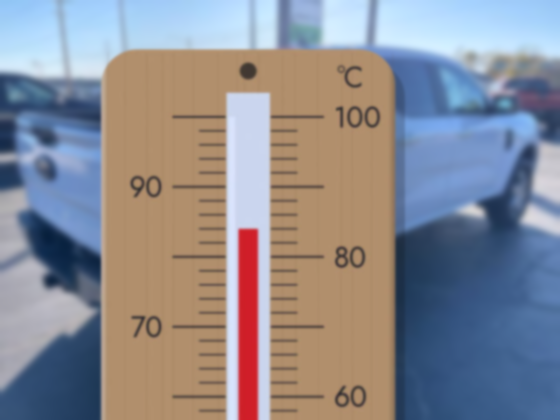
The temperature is value=84 unit=°C
